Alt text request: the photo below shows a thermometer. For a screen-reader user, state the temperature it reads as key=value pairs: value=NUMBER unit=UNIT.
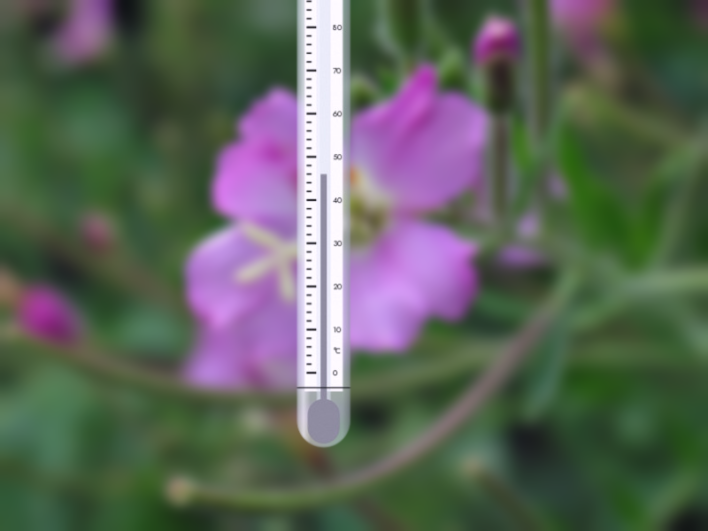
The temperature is value=46 unit=°C
